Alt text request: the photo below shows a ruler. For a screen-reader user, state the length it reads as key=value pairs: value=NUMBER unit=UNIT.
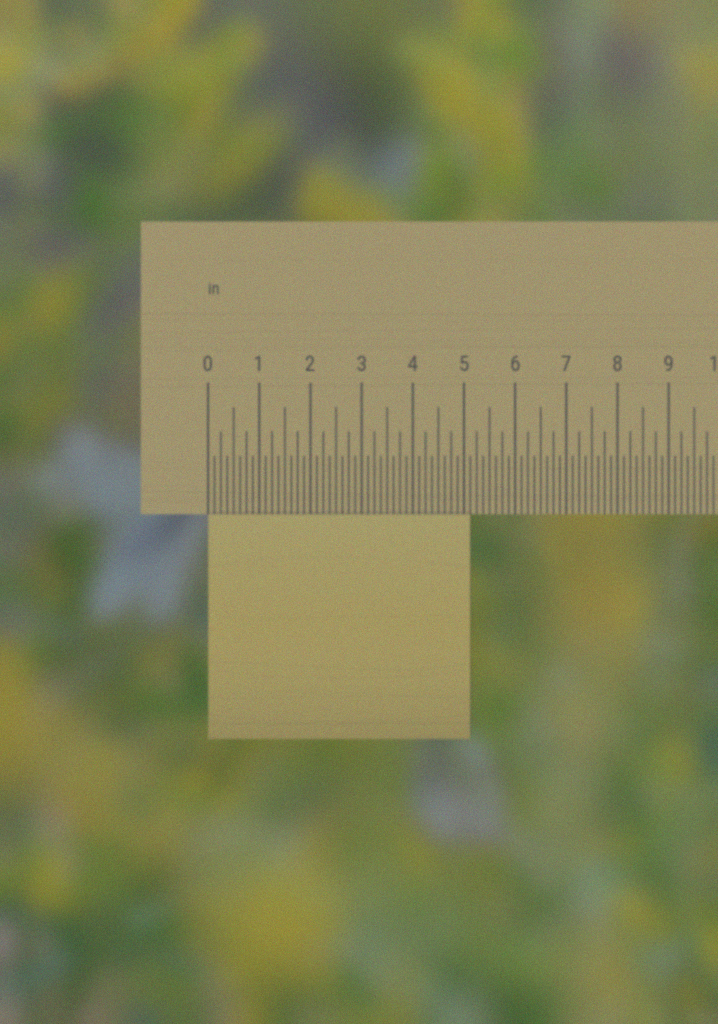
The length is value=5.125 unit=in
